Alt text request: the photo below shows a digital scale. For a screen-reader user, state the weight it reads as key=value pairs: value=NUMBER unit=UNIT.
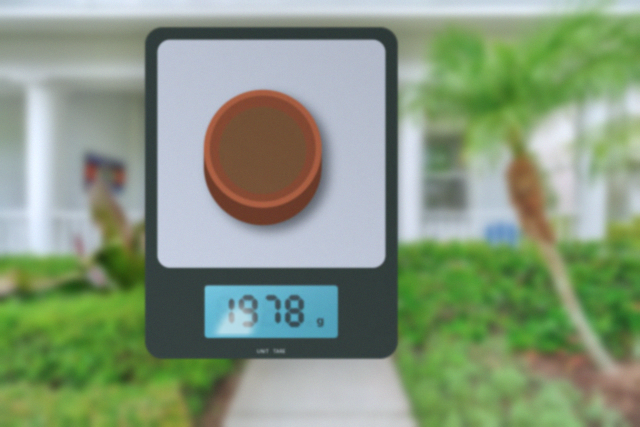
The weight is value=1978 unit=g
